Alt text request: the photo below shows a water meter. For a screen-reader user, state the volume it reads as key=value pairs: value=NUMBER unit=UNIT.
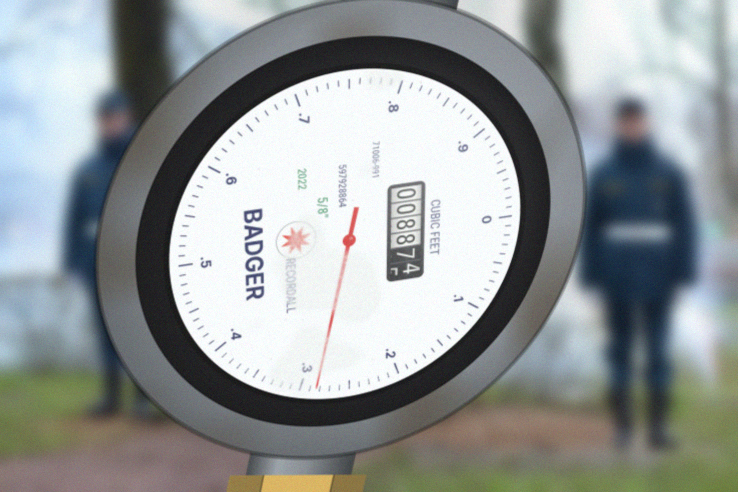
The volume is value=8874.28 unit=ft³
